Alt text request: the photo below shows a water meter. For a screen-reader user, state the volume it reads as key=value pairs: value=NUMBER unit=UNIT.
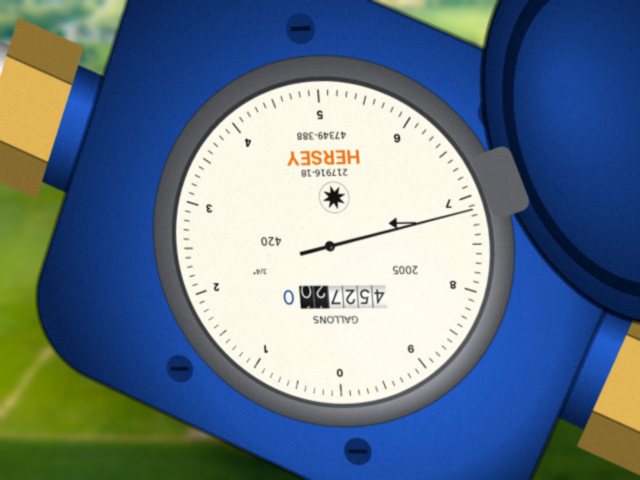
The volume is value=4527197.1 unit=gal
